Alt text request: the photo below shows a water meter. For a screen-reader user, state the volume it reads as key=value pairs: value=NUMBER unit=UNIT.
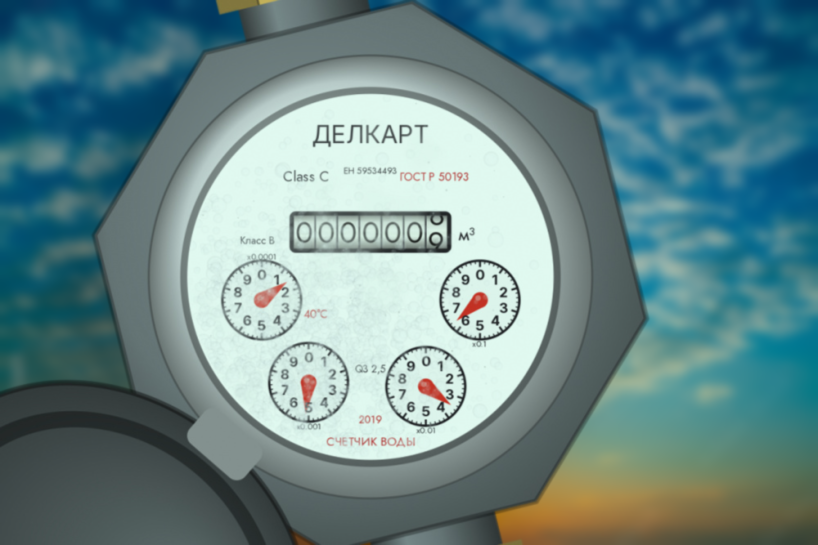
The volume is value=8.6351 unit=m³
